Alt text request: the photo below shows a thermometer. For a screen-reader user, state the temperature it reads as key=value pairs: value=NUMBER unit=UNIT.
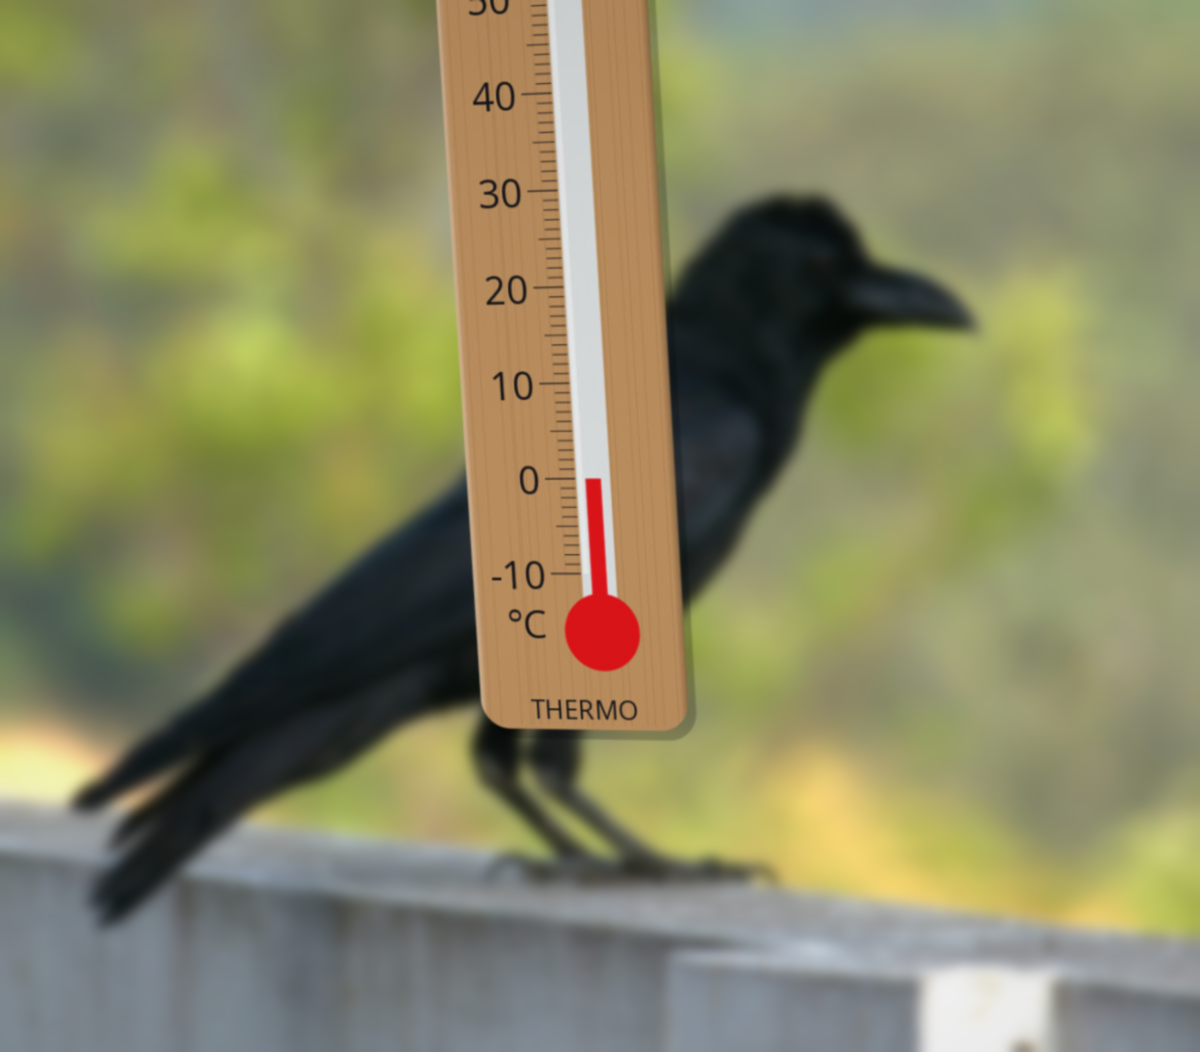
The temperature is value=0 unit=°C
